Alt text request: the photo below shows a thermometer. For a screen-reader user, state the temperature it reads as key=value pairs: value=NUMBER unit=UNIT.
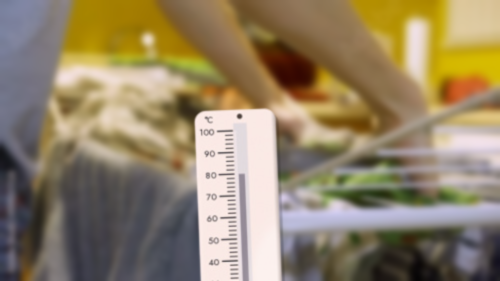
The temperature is value=80 unit=°C
